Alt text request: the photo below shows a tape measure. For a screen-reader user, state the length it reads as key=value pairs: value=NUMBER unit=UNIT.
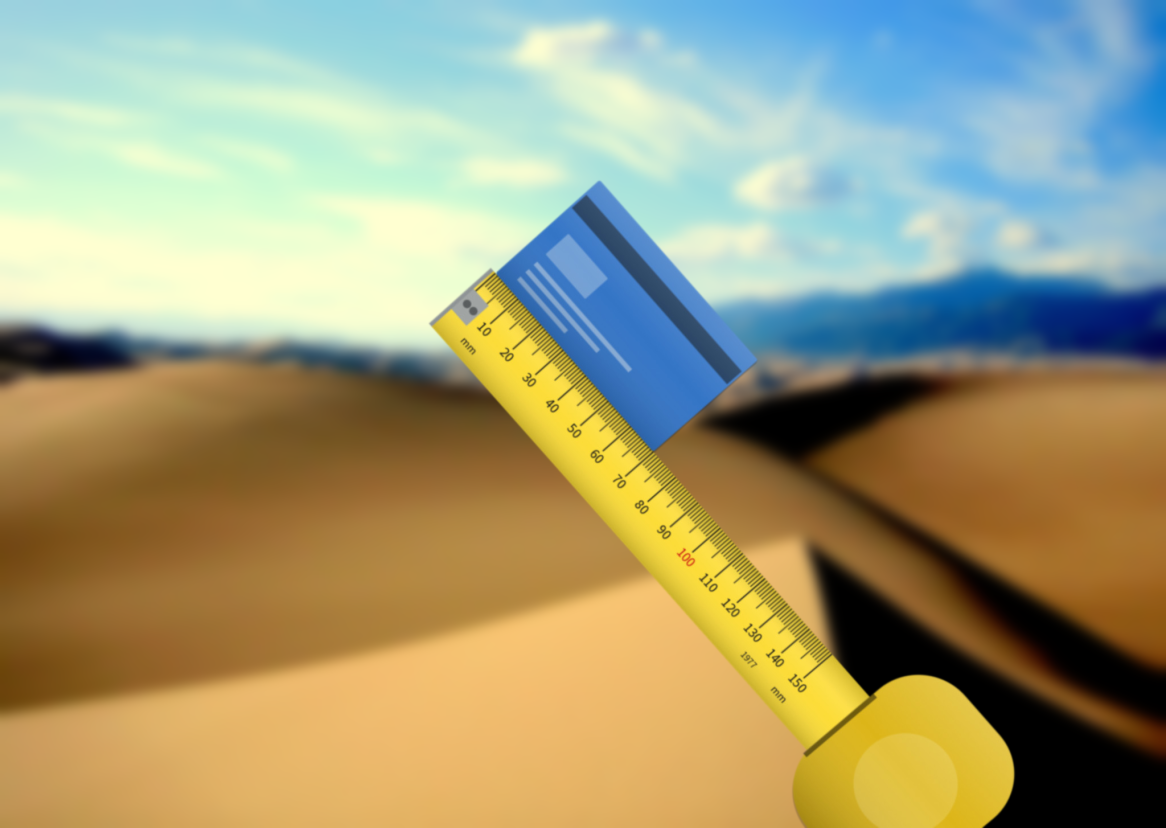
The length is value=70 unit=mm
